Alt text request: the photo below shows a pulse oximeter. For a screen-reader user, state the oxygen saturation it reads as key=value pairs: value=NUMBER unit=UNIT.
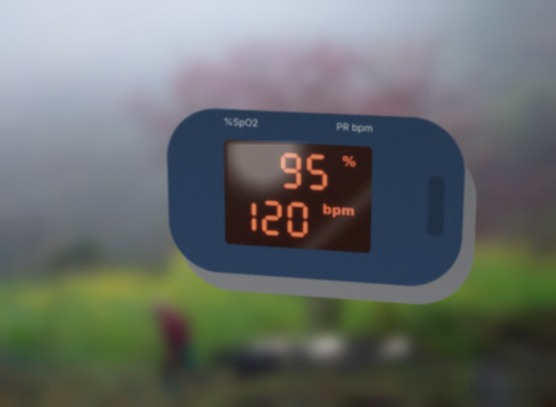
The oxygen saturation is value=95 unit=%
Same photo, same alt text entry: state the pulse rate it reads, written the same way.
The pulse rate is value=120 unit=bpm
